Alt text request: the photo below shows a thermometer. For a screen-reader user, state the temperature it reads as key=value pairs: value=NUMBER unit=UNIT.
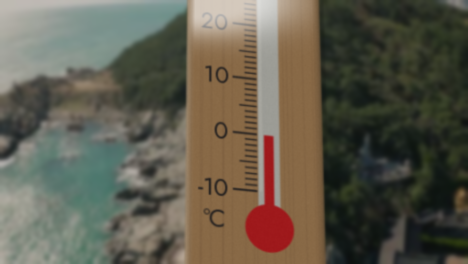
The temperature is value=0 unit=°C
